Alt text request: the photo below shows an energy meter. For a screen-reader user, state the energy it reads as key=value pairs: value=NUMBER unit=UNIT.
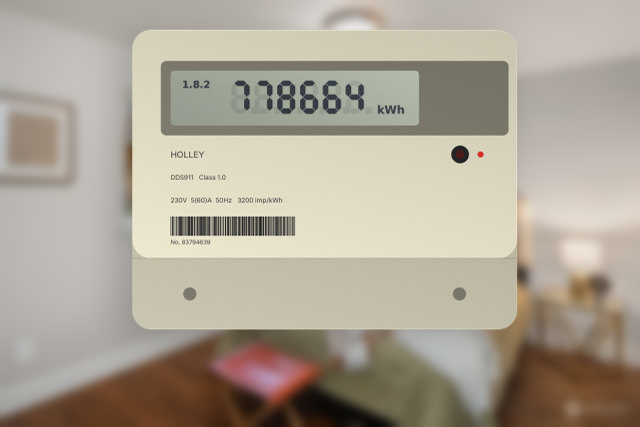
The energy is value=778664 unit=kWh
